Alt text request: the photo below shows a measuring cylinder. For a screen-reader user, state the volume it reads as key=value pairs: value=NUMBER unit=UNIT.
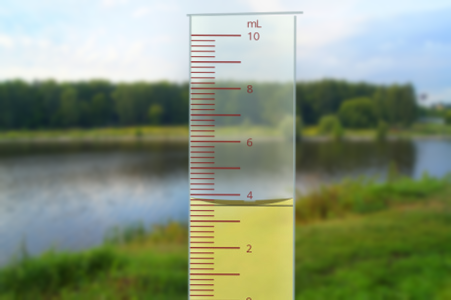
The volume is value=3.6 unit=mL
